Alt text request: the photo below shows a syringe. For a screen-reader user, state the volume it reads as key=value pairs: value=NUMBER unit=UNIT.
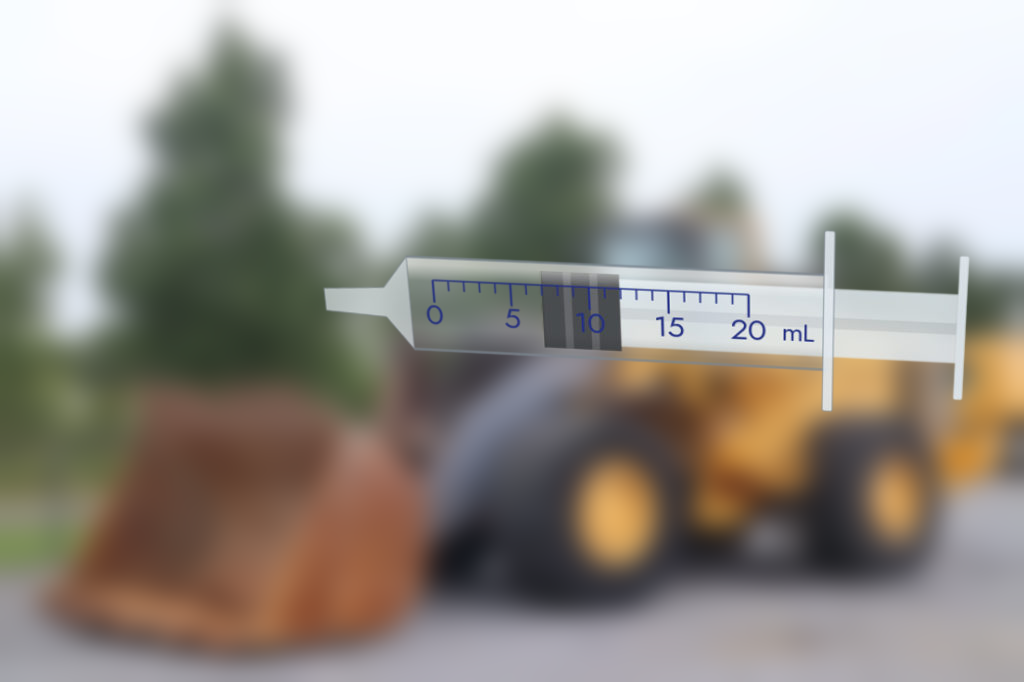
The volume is value=7 unit=mL
